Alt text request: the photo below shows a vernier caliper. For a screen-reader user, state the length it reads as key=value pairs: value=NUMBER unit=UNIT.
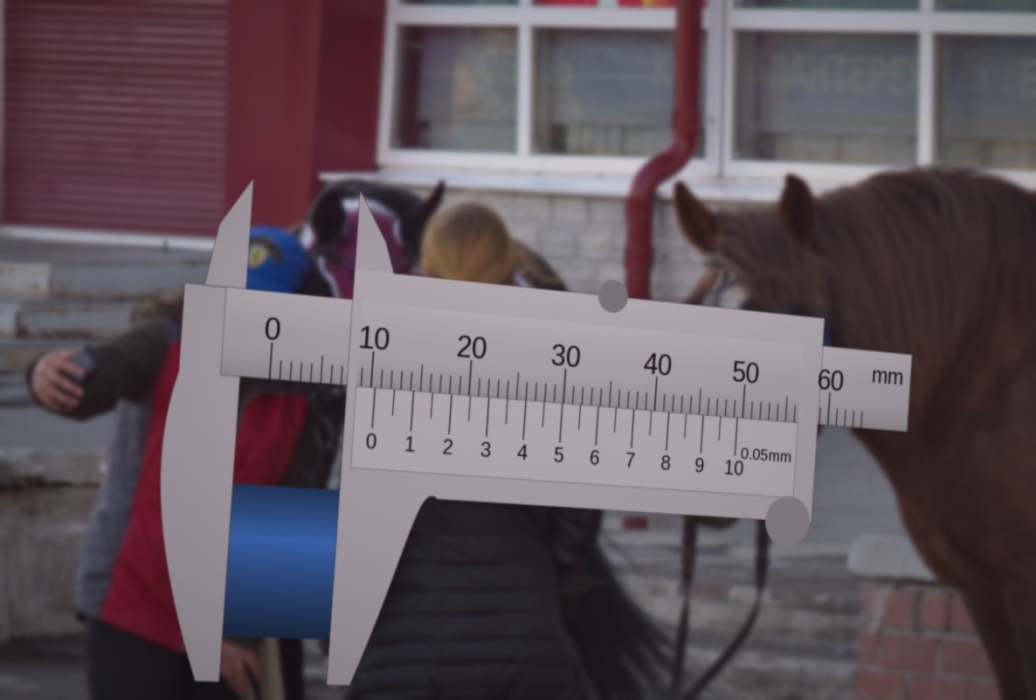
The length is value=10.4 unit=mm
